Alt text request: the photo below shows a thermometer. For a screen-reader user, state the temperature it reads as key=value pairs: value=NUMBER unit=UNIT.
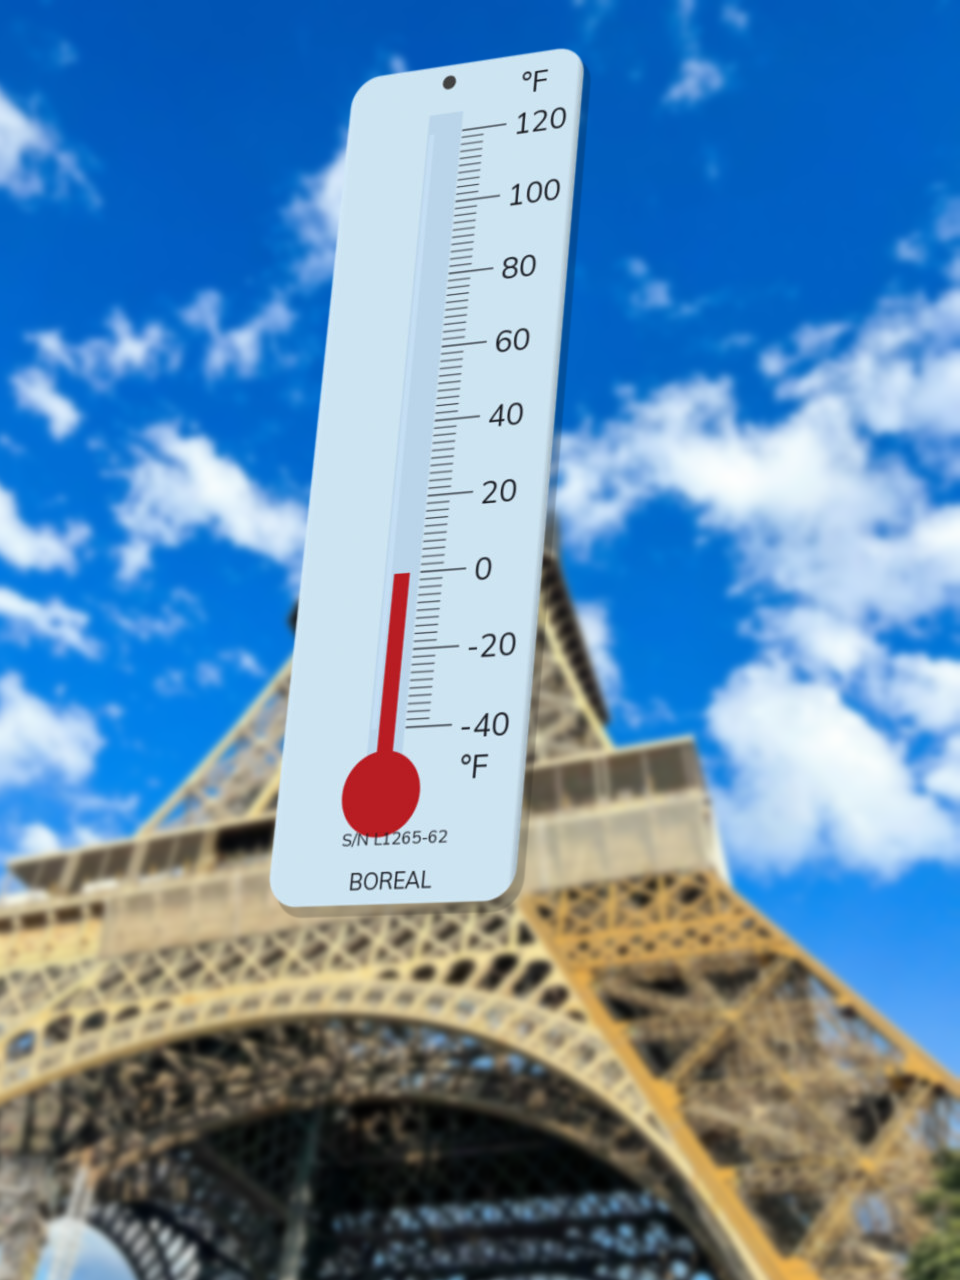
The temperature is value=0 unit=°F
